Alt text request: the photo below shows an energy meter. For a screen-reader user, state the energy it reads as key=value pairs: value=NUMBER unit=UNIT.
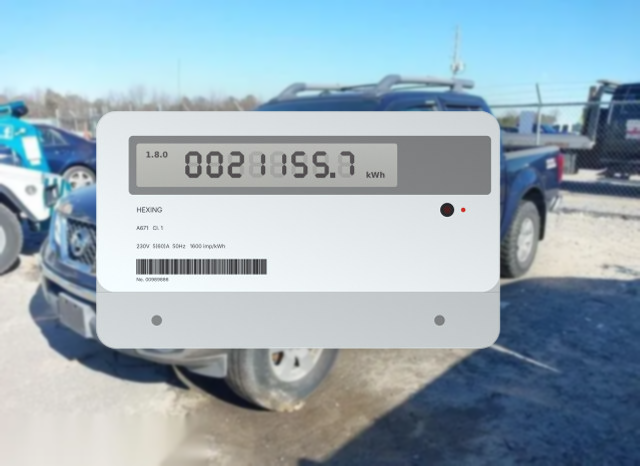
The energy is value=21155.7 unit=kWh
